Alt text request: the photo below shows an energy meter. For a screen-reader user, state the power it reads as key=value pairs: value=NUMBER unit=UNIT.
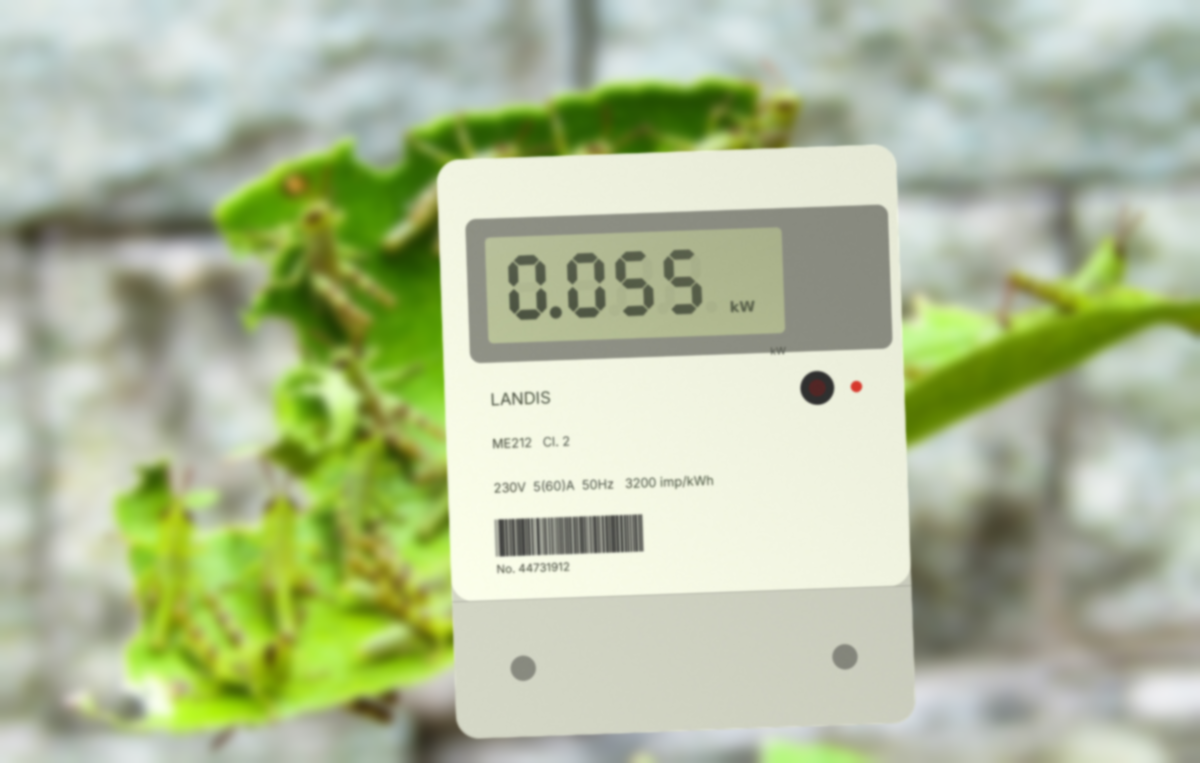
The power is value=0.055 unit=kW
